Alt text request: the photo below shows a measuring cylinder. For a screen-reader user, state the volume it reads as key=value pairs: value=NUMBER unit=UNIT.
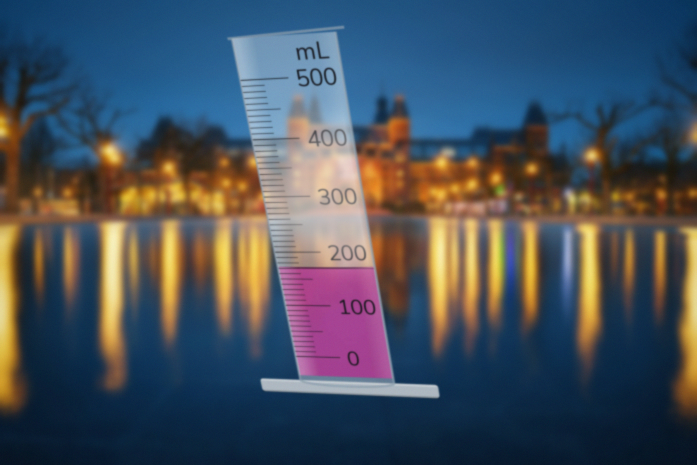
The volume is value=170 unit=mL
